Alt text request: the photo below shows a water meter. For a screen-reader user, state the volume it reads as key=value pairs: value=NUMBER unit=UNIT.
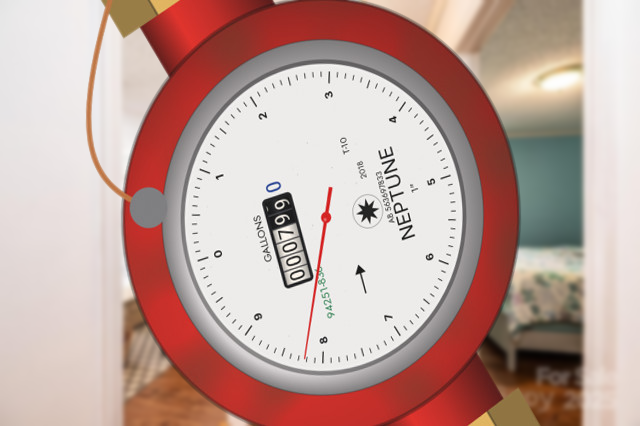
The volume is value=7988.2 unit=gal
